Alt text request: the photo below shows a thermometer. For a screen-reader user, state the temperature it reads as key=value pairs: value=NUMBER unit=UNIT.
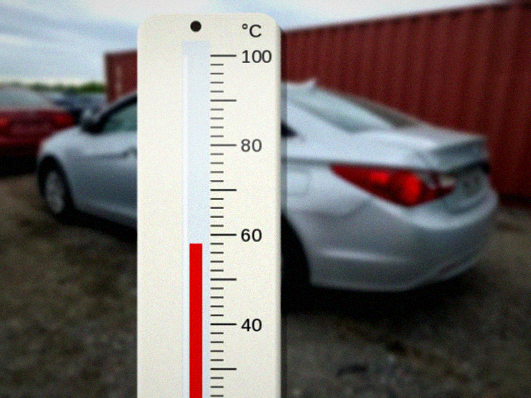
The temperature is value=58 unit=°C
